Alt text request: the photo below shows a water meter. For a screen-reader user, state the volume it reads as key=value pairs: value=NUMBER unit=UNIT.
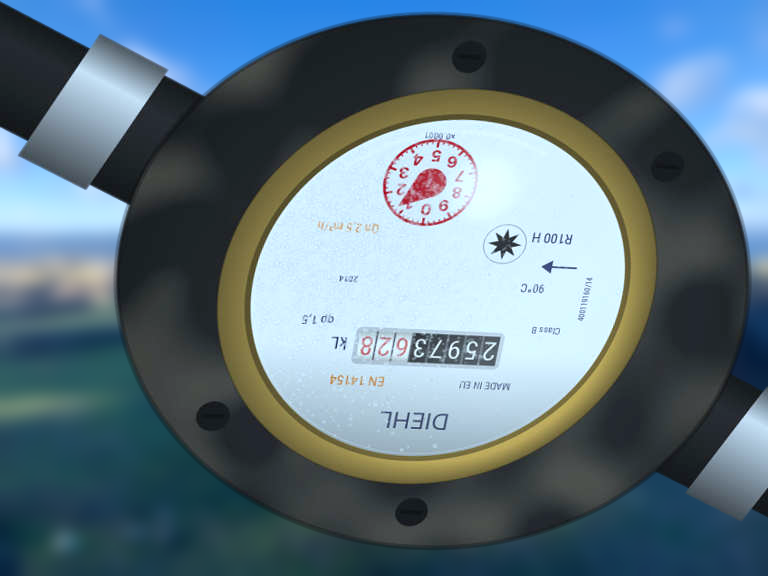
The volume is value=25973.6281 unit=kL
